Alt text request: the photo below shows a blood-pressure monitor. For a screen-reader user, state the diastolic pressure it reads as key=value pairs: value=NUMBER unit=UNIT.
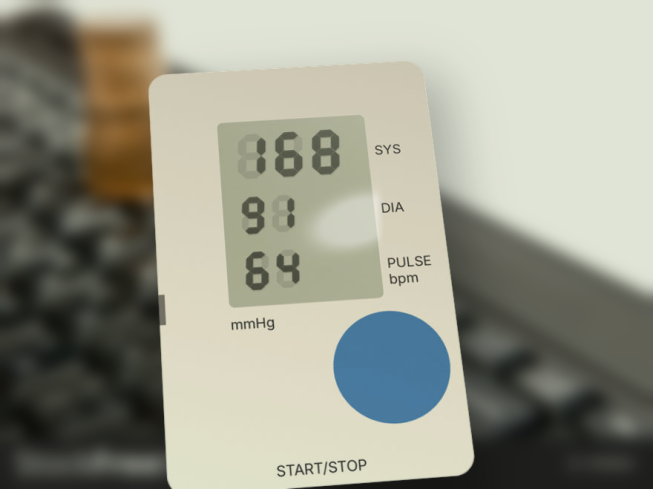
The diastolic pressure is value=91 unit=mmHg
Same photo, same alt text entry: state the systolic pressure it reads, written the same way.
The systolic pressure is value=168 unit=mmHg
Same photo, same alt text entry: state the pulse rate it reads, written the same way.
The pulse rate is value=64 unit=bpm
